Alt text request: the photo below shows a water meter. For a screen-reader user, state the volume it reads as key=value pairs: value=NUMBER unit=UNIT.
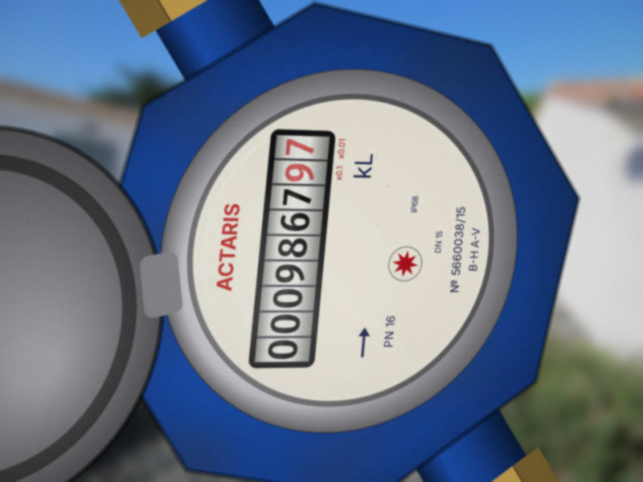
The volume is value=9867.97 unit=kL
